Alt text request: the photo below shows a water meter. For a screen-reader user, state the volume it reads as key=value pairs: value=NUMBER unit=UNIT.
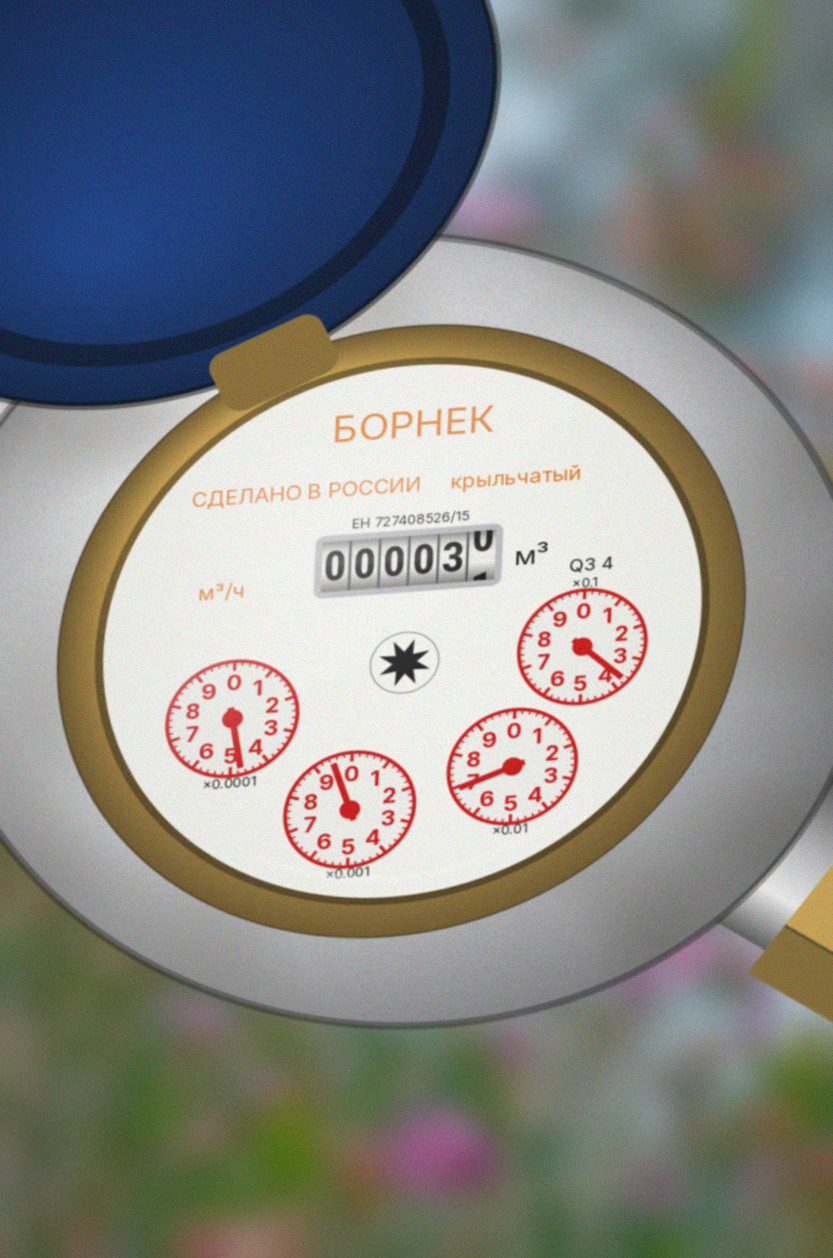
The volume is value=30.3694 unit=m³
